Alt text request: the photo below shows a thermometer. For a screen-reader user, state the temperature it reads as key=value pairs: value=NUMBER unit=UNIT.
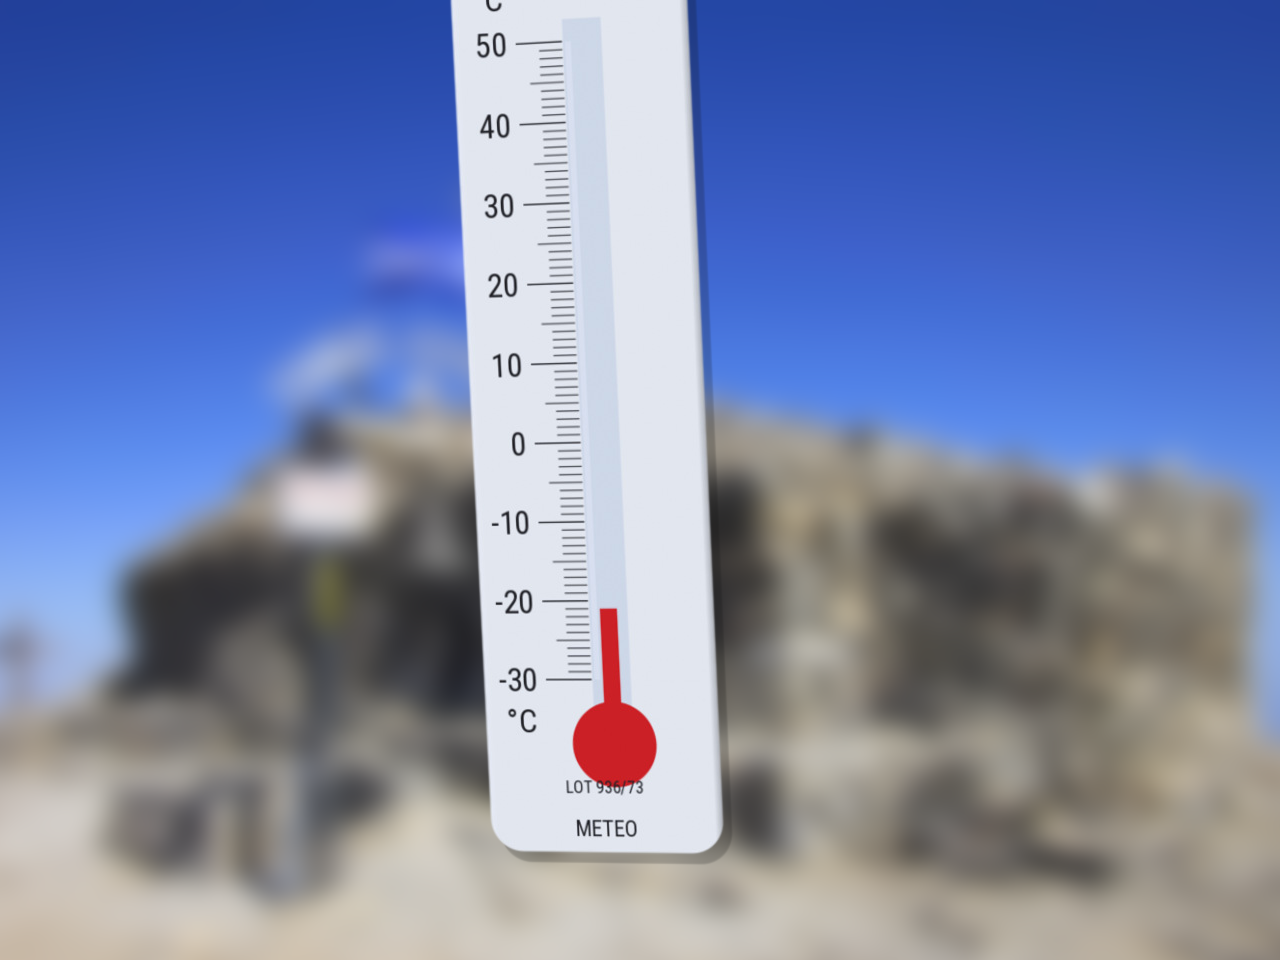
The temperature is value=-21 unit=°C
